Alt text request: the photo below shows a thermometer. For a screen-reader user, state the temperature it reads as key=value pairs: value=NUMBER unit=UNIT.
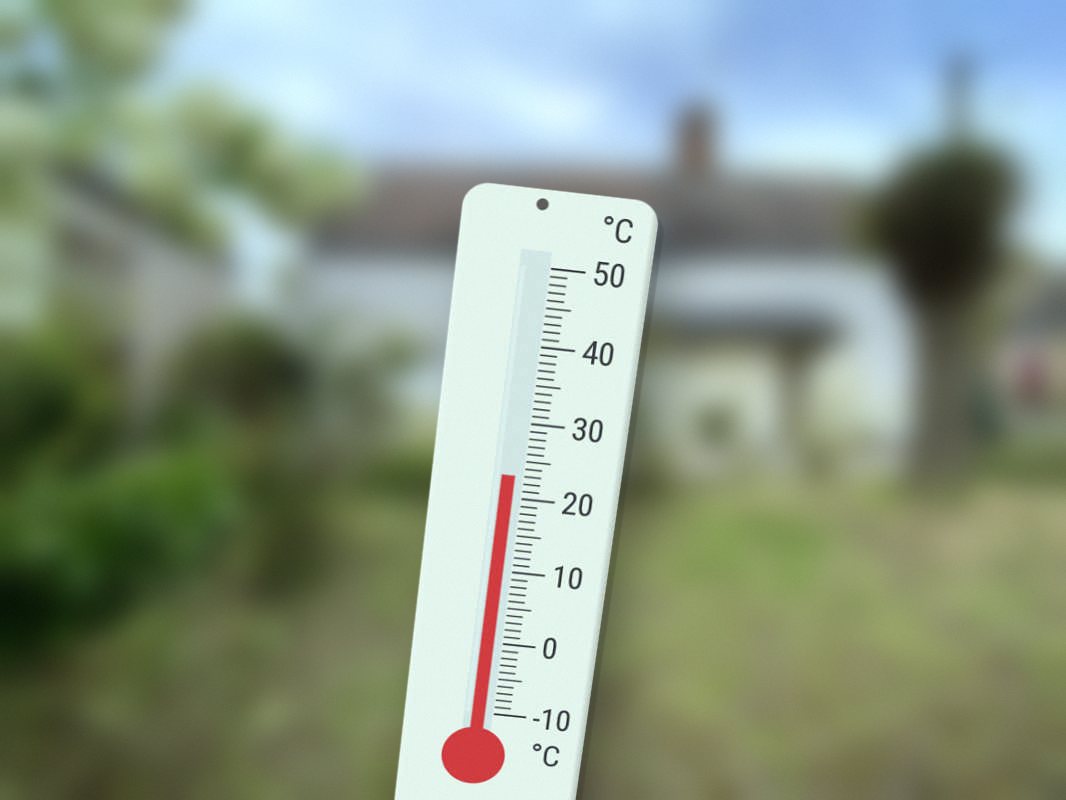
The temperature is value=23 unit=°C
